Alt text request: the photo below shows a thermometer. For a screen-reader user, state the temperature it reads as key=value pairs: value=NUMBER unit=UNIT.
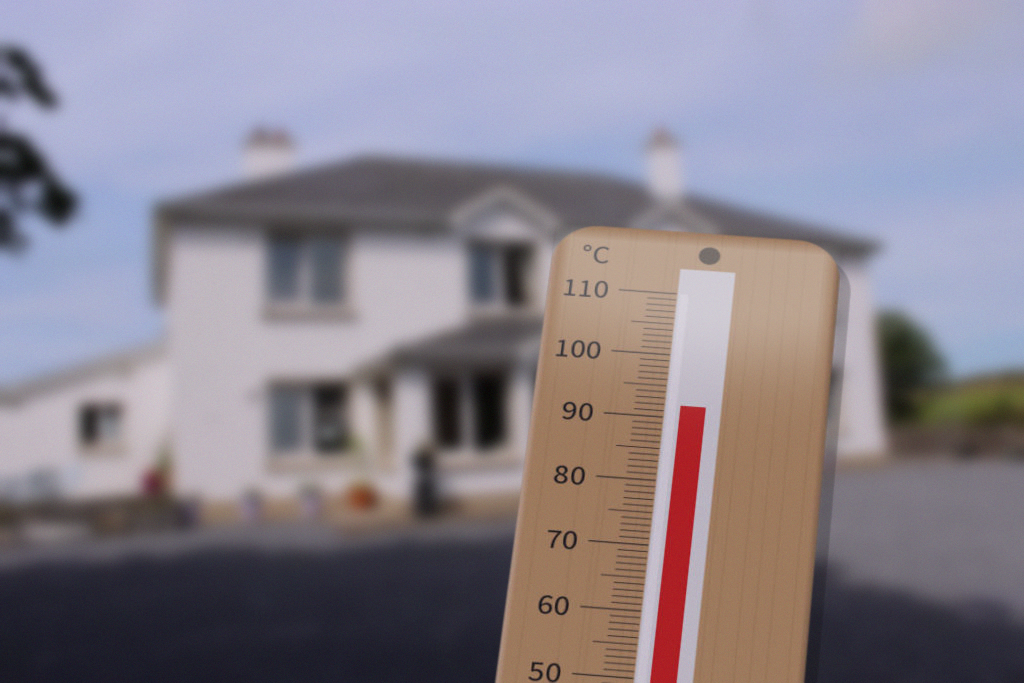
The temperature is value=92 unit=°C
